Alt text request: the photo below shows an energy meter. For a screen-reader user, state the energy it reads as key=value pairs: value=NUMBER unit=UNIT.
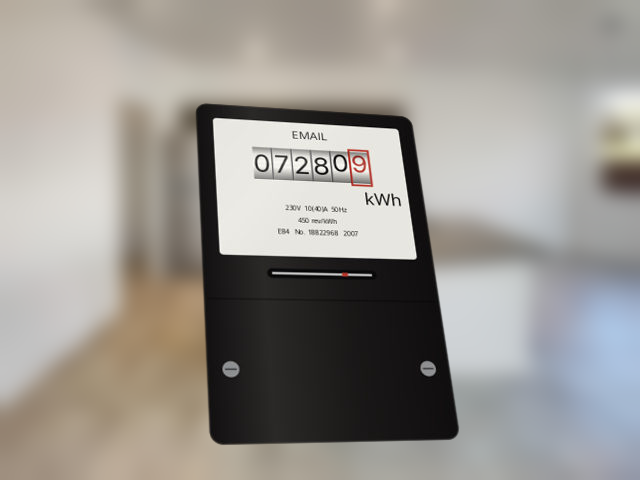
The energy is value=7280.9 unit=kWh
